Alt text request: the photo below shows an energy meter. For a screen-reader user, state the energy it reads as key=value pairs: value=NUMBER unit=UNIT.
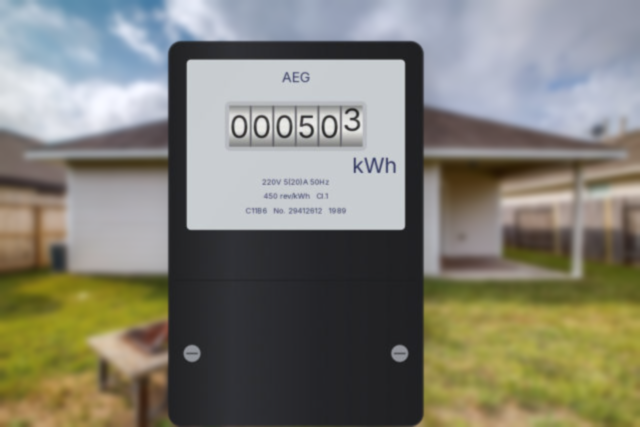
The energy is value=503 unit=kWh
